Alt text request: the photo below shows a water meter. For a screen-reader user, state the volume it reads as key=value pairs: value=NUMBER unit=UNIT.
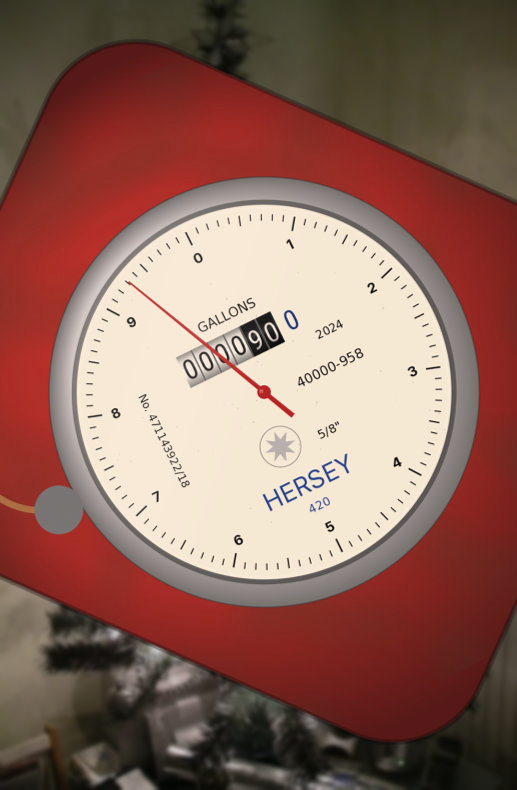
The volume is value=899.3 unit=gal
